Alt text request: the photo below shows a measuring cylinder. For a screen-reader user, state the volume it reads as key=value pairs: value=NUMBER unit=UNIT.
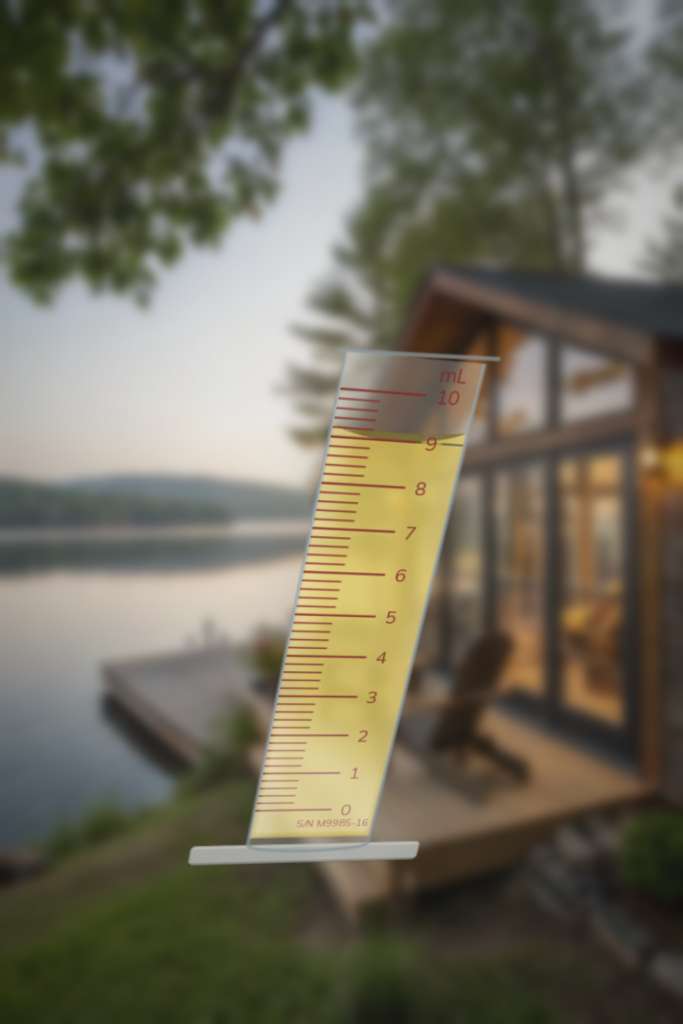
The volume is value=9 unit=mL
